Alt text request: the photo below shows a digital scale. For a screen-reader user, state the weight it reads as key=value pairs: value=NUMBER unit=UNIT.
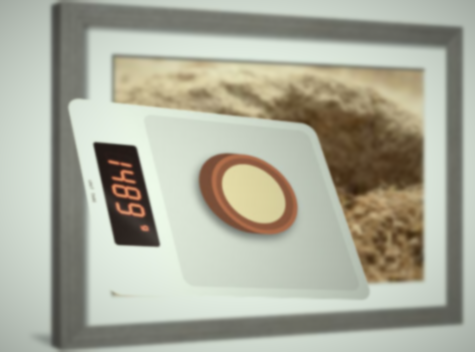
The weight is value=1489 unit=g
